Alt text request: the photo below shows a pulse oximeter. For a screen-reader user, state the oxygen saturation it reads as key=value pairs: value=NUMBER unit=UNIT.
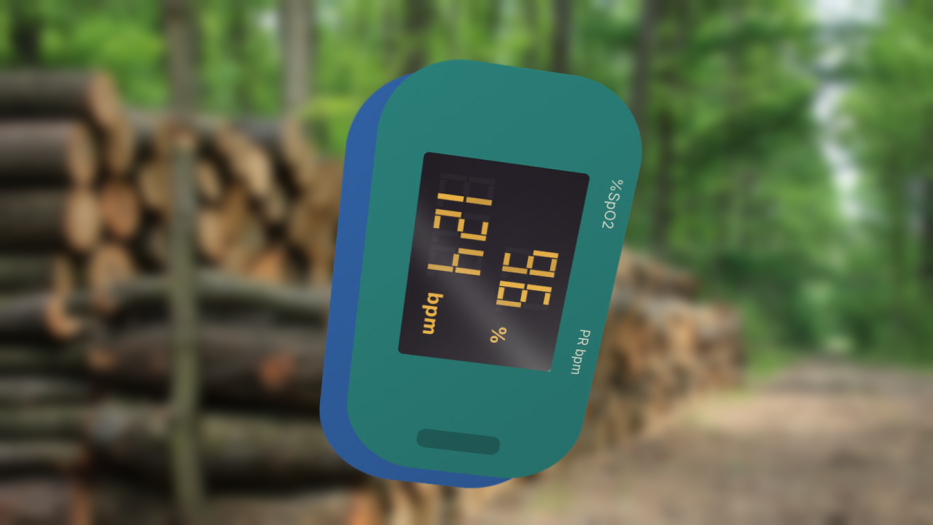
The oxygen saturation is value=96 unit=%
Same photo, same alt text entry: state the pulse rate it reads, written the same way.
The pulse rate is value=124 unit=bpm
